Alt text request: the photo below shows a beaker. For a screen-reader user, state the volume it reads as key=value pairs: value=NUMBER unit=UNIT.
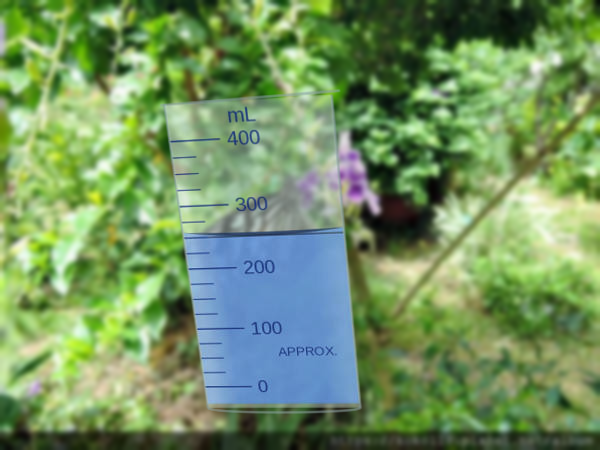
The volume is value=250 unit=mL
